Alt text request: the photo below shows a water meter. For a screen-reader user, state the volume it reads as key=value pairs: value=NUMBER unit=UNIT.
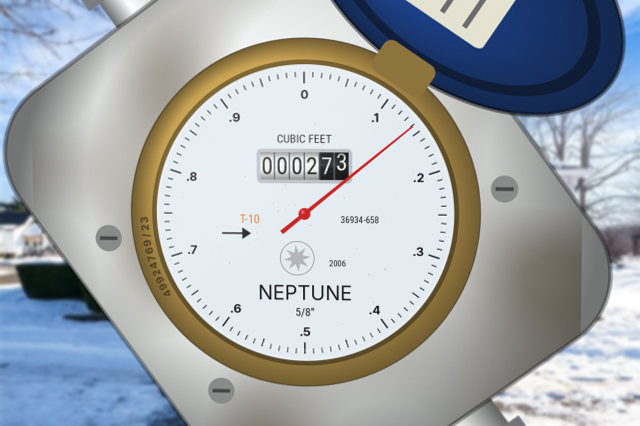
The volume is value=273.14 unit=ft³
